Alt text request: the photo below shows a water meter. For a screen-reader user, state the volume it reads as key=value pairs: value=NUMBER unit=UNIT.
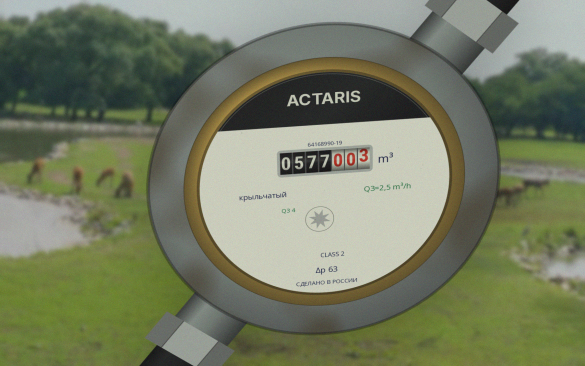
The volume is value=577.003 unit=m³
